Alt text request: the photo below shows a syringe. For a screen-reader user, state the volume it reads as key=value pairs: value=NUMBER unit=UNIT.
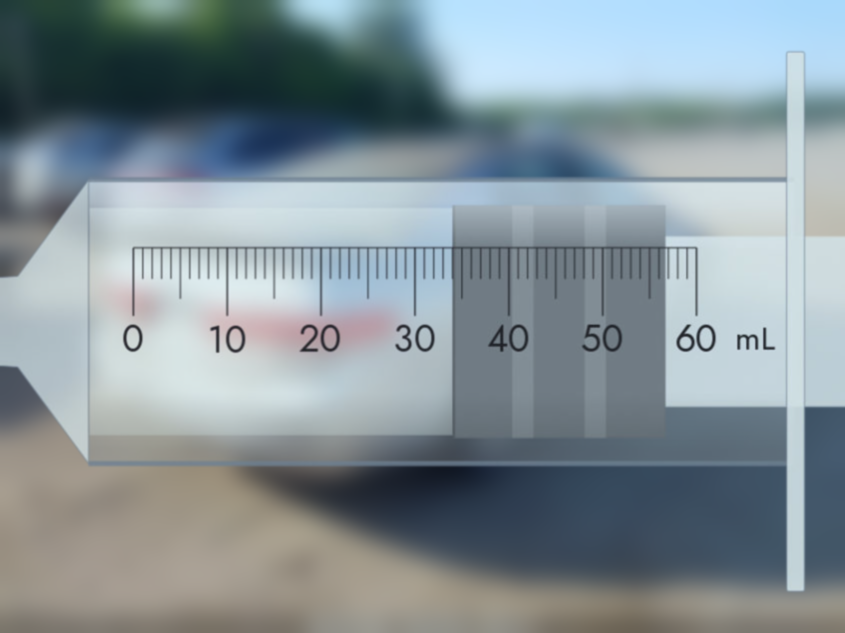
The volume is value=34 unit=mL
